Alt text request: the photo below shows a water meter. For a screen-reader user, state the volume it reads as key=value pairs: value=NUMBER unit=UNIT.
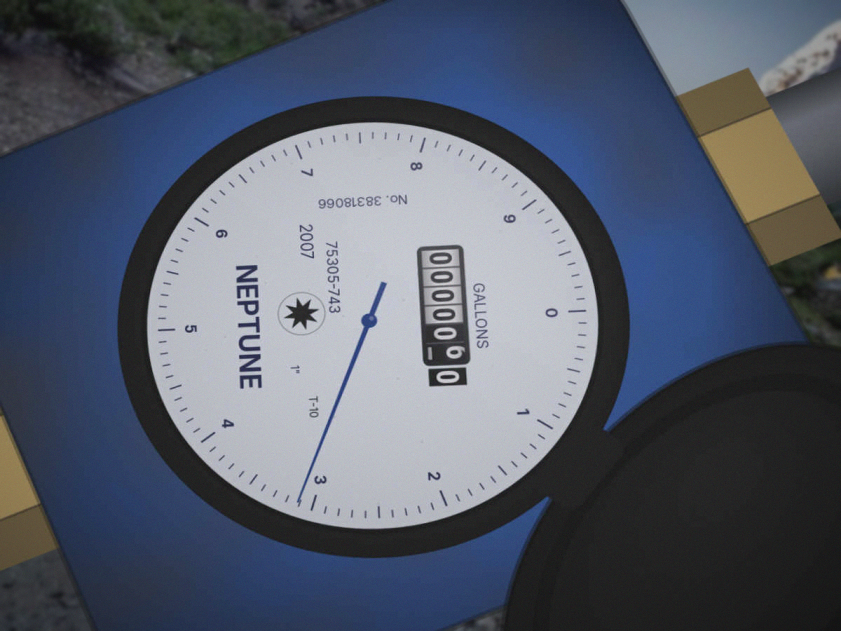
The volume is value=63.1 unit=gal
